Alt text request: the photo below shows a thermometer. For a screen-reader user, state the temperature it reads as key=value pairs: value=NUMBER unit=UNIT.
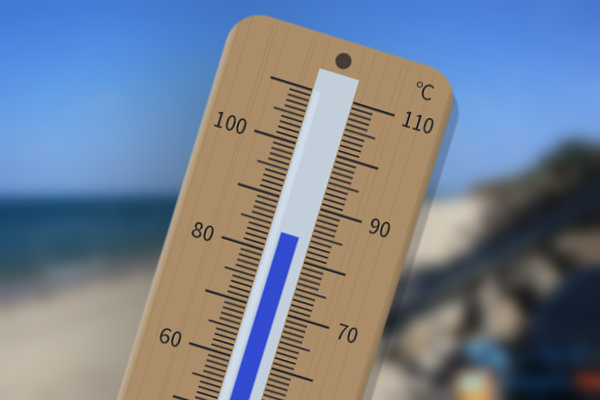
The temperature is value=84 unit=°C
